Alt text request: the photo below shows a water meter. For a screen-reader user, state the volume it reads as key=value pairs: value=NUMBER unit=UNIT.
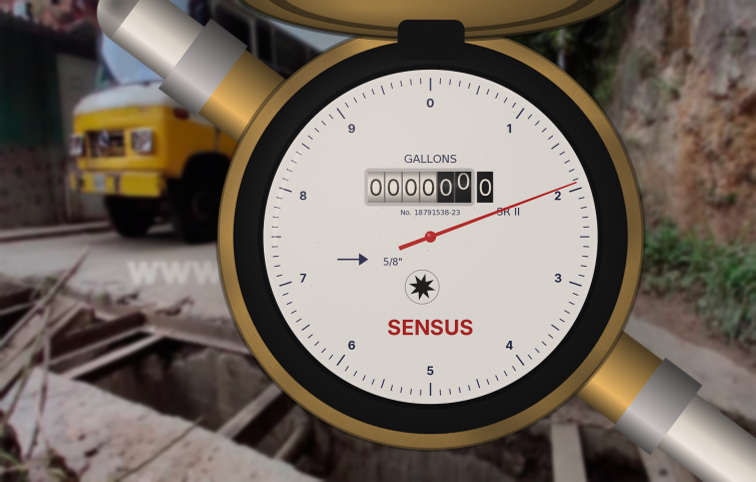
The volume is value=1.9 unit=gal
